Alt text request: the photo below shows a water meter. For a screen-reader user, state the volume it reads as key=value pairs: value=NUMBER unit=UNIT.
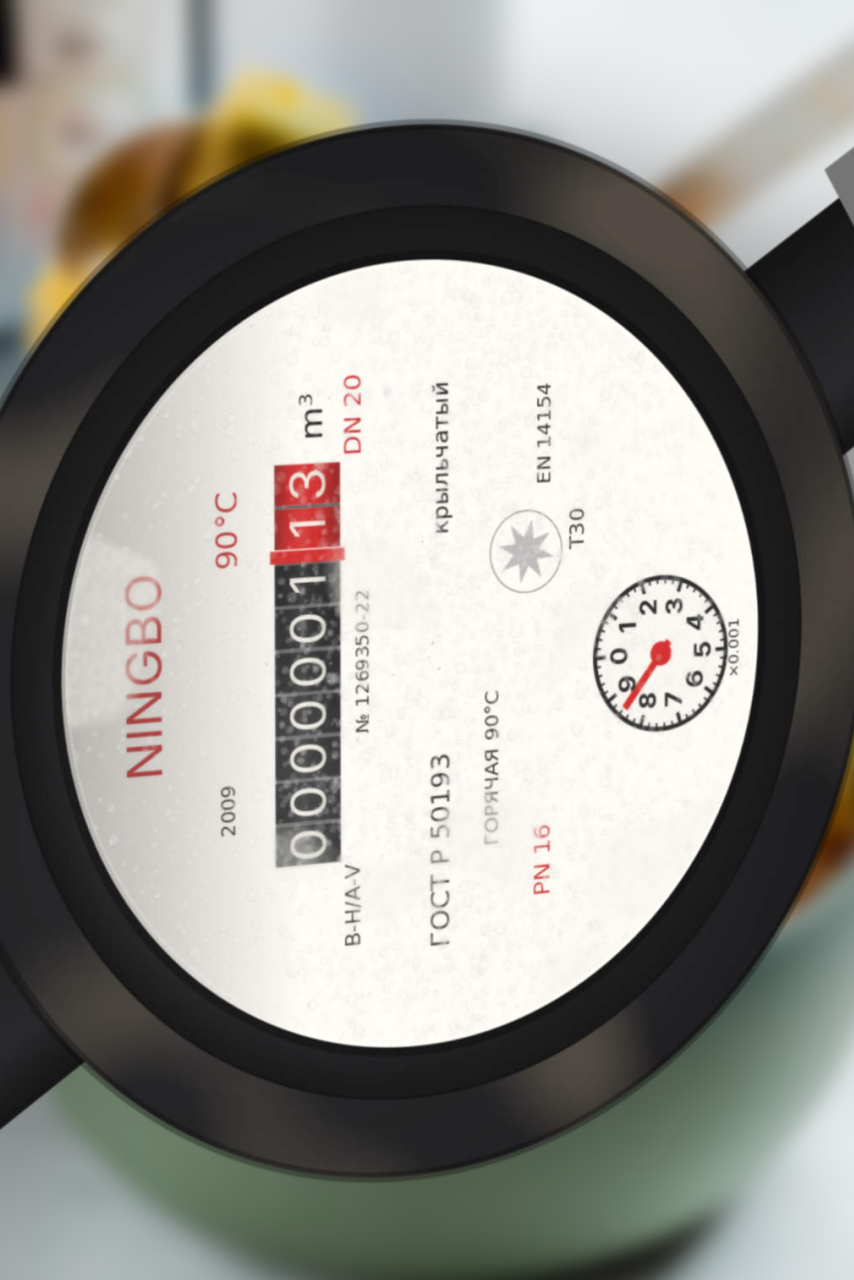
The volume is value=1.138 unit=m³
